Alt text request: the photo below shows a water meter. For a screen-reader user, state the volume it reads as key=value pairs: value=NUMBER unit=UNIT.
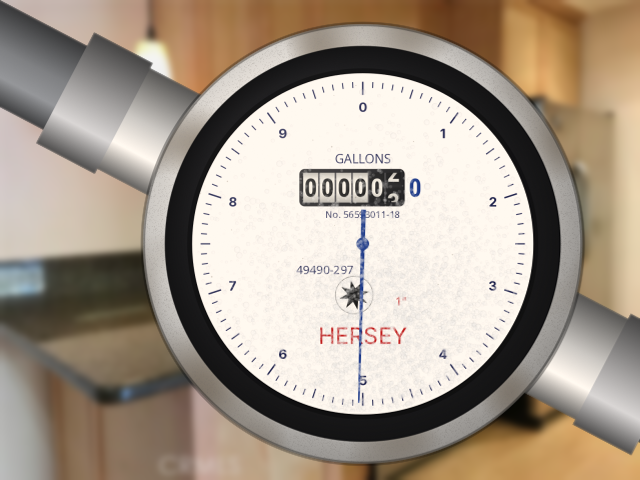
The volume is value=25.0 unit=gal
